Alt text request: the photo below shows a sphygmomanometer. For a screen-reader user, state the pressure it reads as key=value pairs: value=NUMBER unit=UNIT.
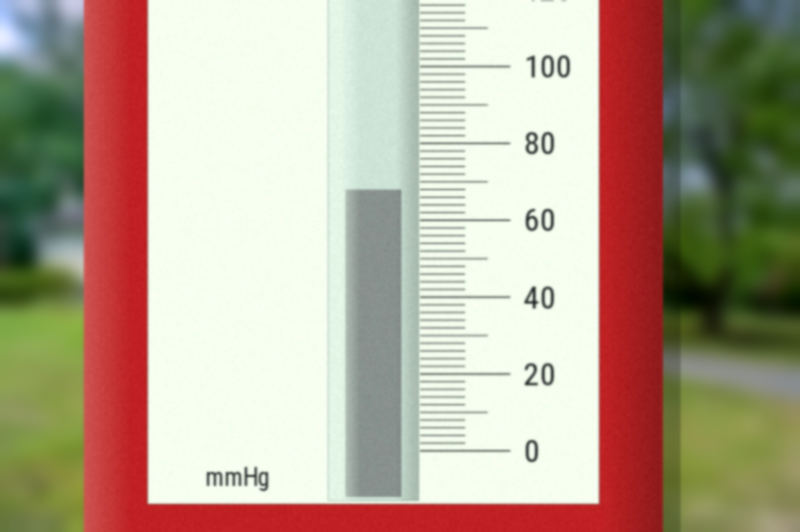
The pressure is value=68 unit=mmHg
